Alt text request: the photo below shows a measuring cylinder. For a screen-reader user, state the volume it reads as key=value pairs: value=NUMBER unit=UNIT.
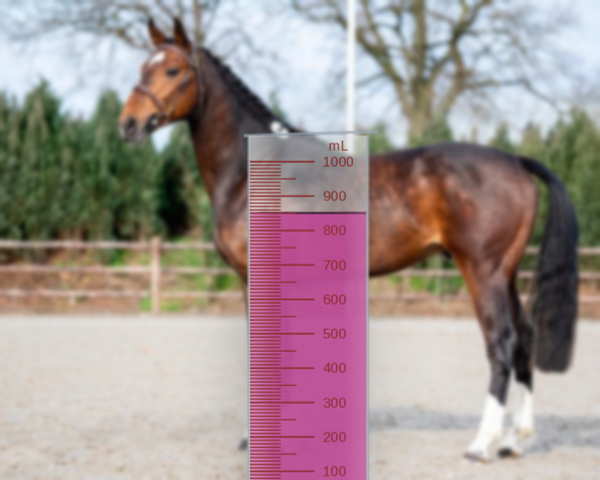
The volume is value=850 unit=mL
